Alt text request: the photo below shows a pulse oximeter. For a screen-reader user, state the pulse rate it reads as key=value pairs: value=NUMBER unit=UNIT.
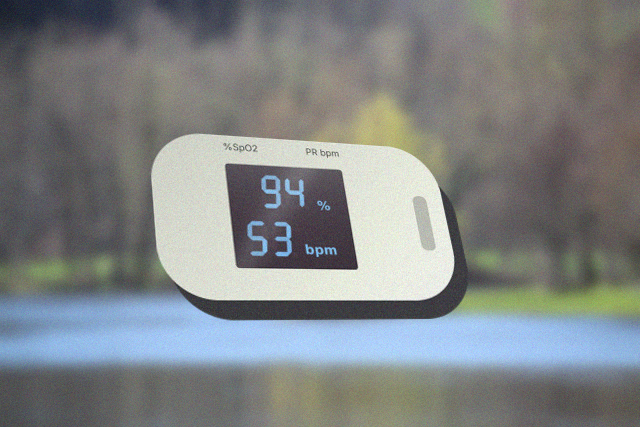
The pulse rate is value=53 unit=bpm
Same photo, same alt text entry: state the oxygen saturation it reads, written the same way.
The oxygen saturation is value=94 unit=%
